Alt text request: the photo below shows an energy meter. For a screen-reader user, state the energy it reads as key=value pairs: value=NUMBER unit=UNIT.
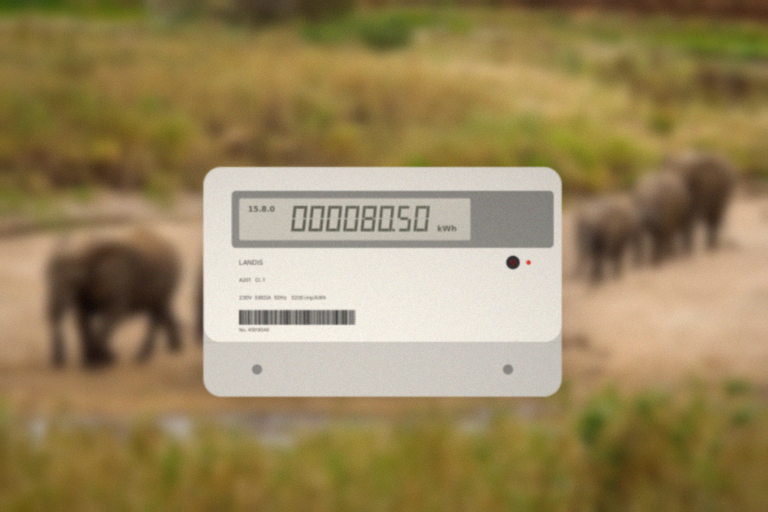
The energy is value=80.50 unit=kWh
